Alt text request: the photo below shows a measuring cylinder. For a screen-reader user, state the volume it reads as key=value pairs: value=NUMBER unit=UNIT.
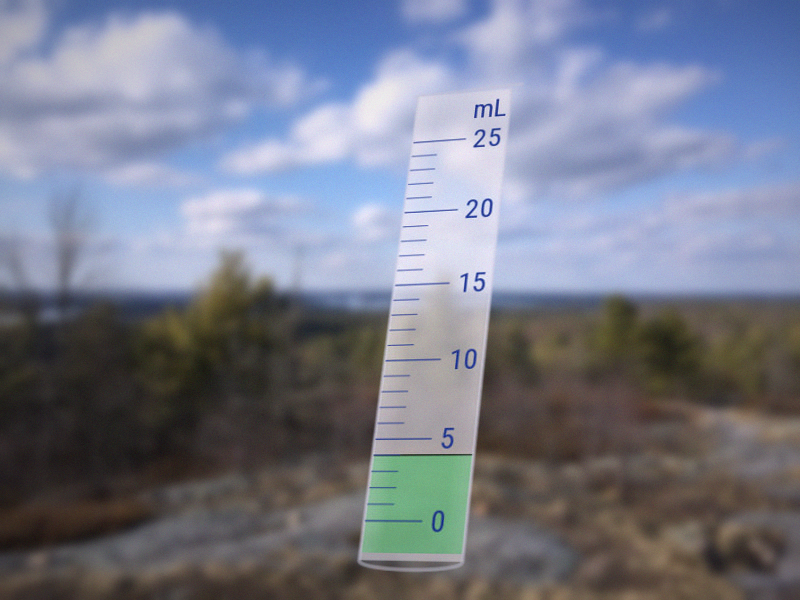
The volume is value=4 unit=mL
